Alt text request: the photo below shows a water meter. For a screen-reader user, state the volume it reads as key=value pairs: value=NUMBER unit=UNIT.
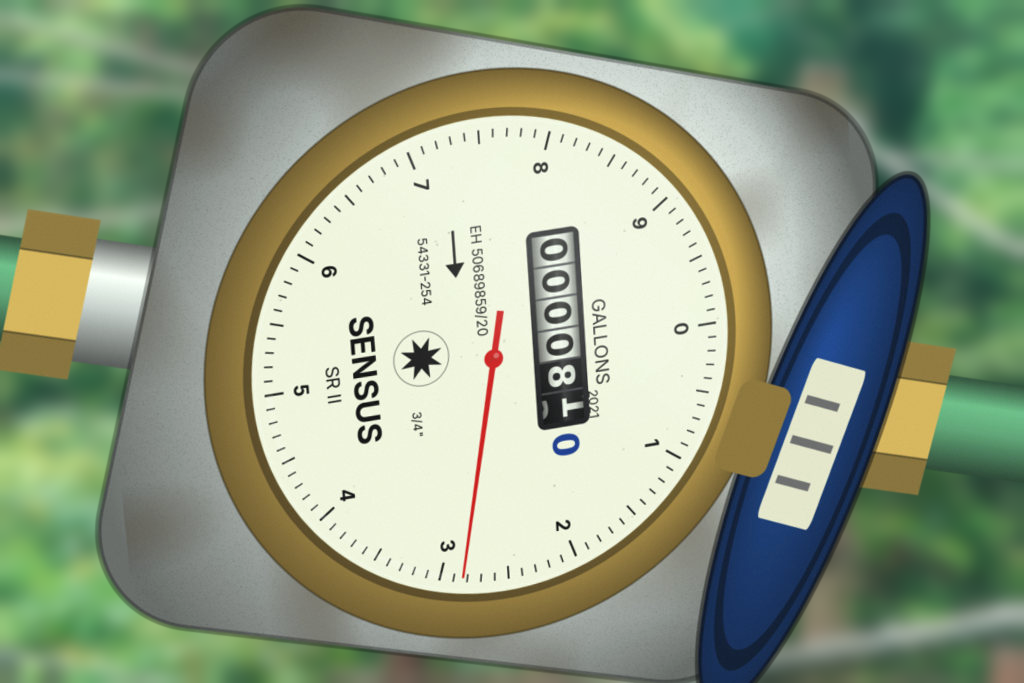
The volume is value=812.8 unit=gal
